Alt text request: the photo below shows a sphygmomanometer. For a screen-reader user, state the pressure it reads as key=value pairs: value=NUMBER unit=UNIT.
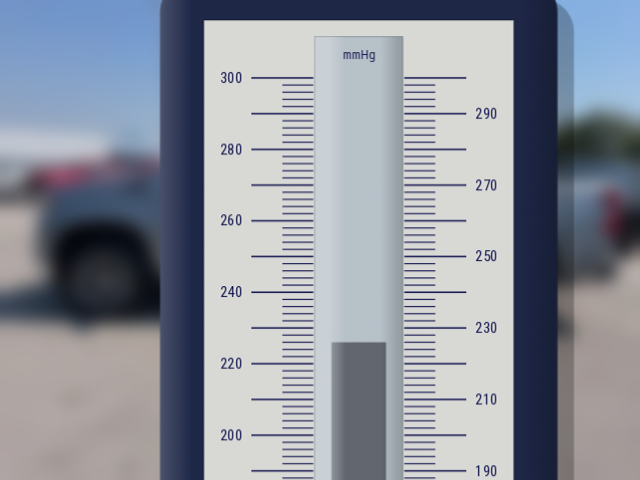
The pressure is value=226 unit=mmHg
